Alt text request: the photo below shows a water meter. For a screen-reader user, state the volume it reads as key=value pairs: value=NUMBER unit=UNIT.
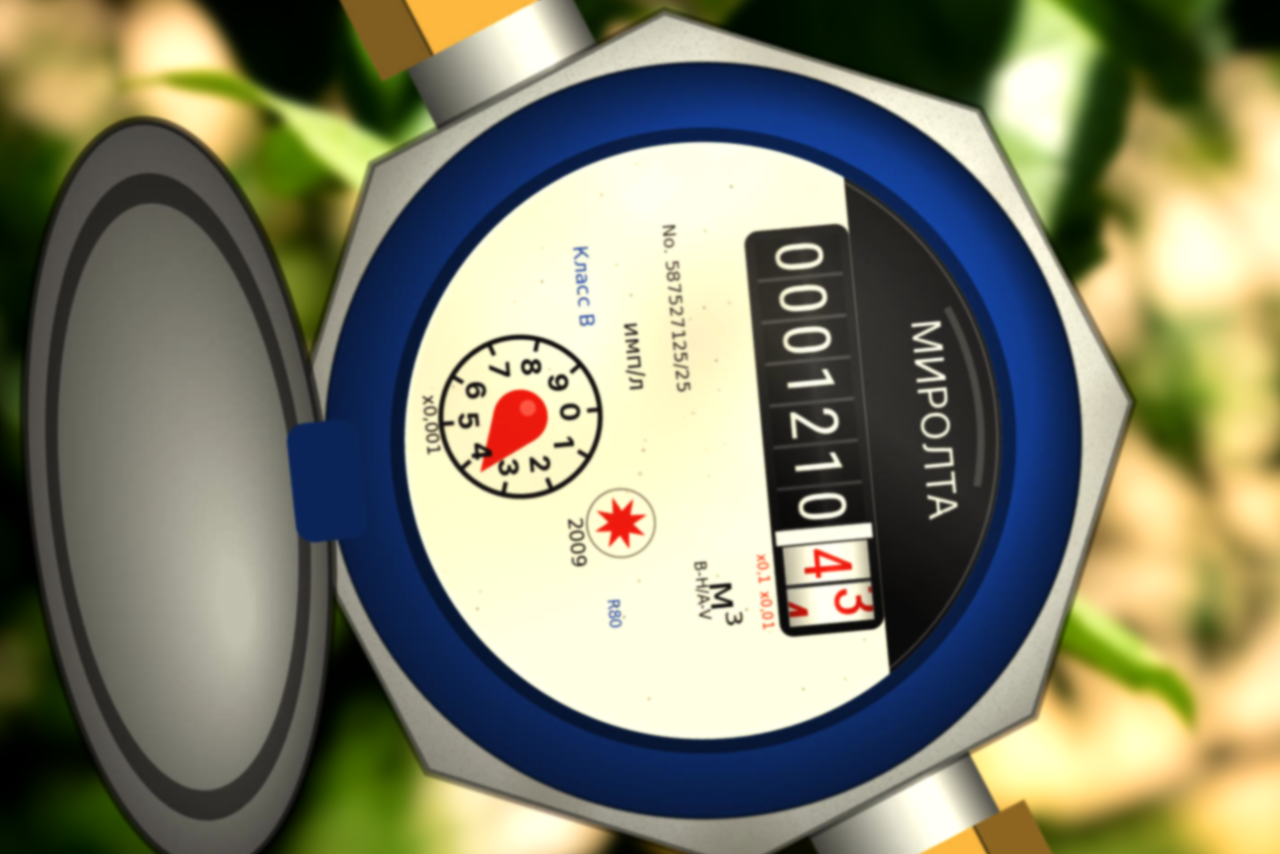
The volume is value=1210.433 unit=m³
